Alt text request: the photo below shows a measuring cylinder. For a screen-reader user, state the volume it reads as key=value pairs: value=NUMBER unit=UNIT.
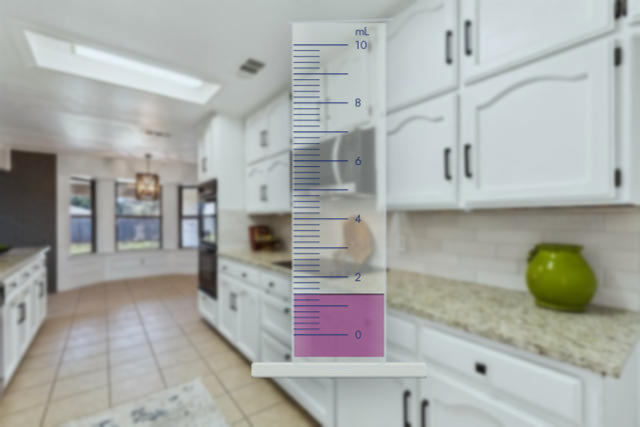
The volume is value=1.4 unit=mL
